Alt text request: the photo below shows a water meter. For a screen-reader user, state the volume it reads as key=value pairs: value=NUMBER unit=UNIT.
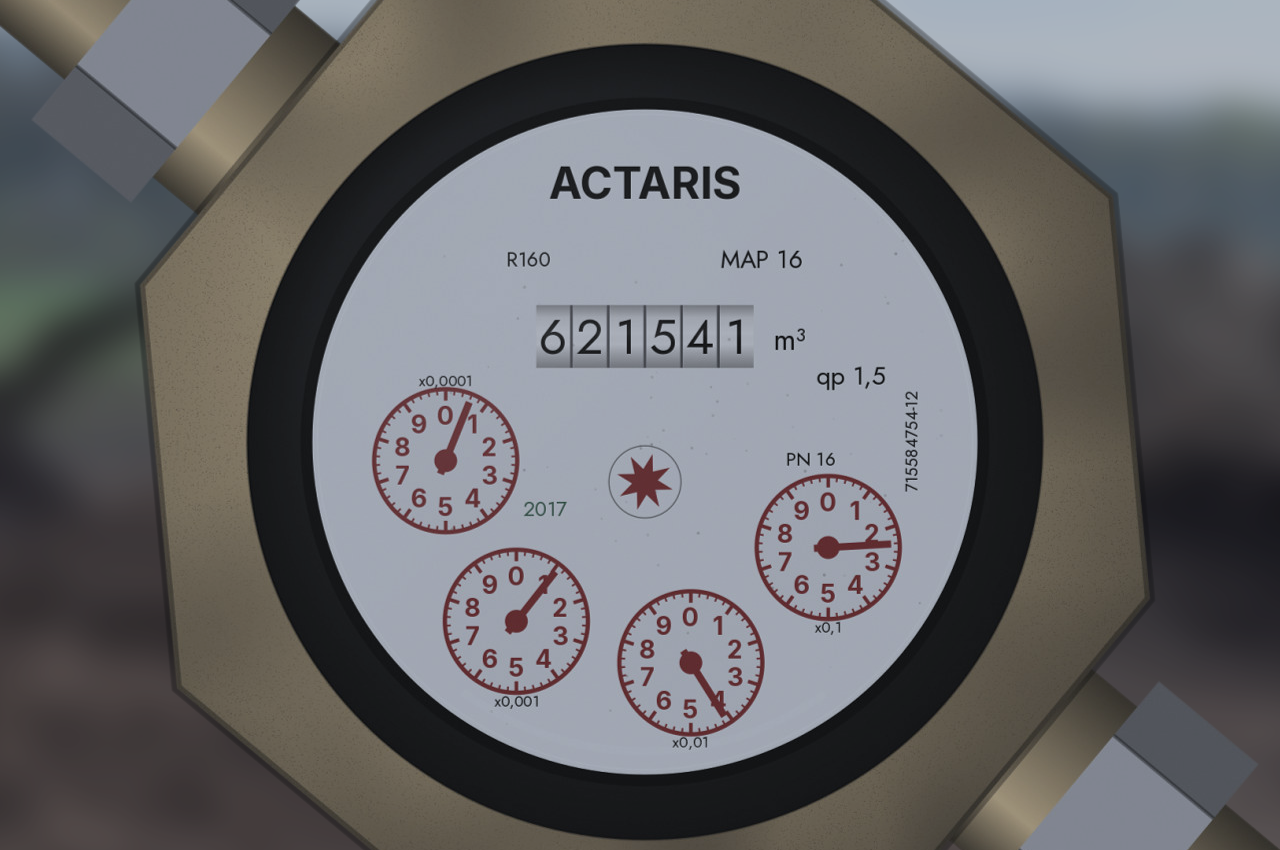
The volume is value=621541.2410 unit=m³
